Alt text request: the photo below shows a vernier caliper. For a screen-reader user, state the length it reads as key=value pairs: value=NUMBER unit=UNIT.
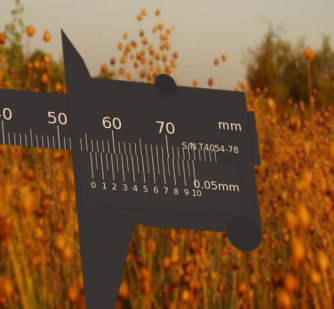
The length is value=55.6 unit=mm
